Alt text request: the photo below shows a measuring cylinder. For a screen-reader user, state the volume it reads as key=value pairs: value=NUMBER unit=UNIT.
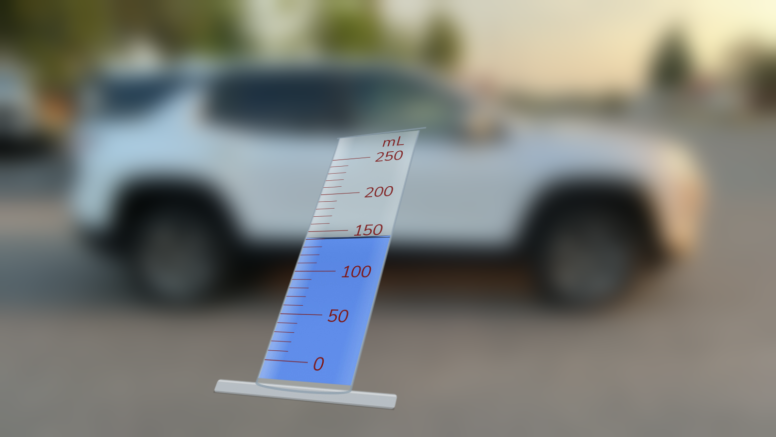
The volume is value=140 unit=mL
